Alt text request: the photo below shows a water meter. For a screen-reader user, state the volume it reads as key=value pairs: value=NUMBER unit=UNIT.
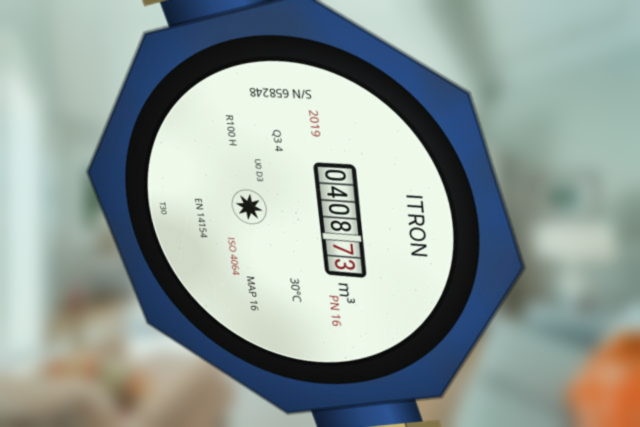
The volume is value=408.73 unit=m³
